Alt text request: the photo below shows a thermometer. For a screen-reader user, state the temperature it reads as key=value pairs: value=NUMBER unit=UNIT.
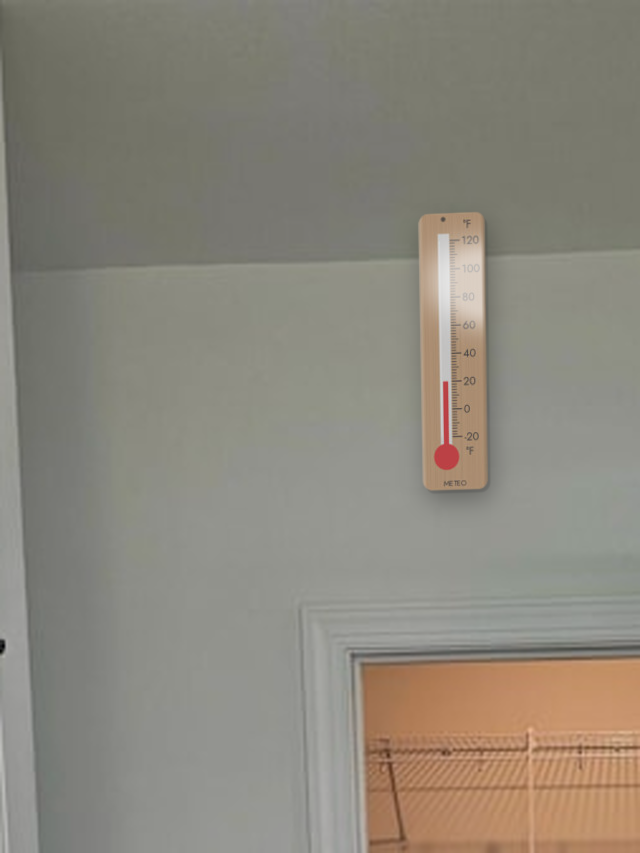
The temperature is value=20 unit=°F
